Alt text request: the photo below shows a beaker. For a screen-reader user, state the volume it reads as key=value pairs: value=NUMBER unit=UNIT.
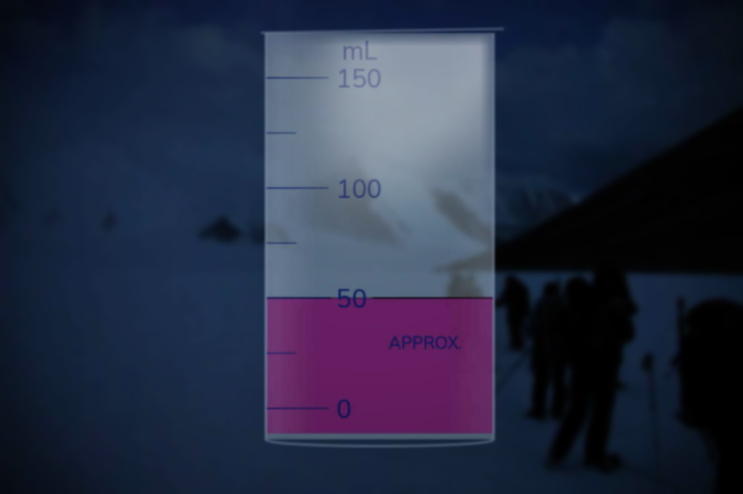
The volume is value=50 unit=mL
